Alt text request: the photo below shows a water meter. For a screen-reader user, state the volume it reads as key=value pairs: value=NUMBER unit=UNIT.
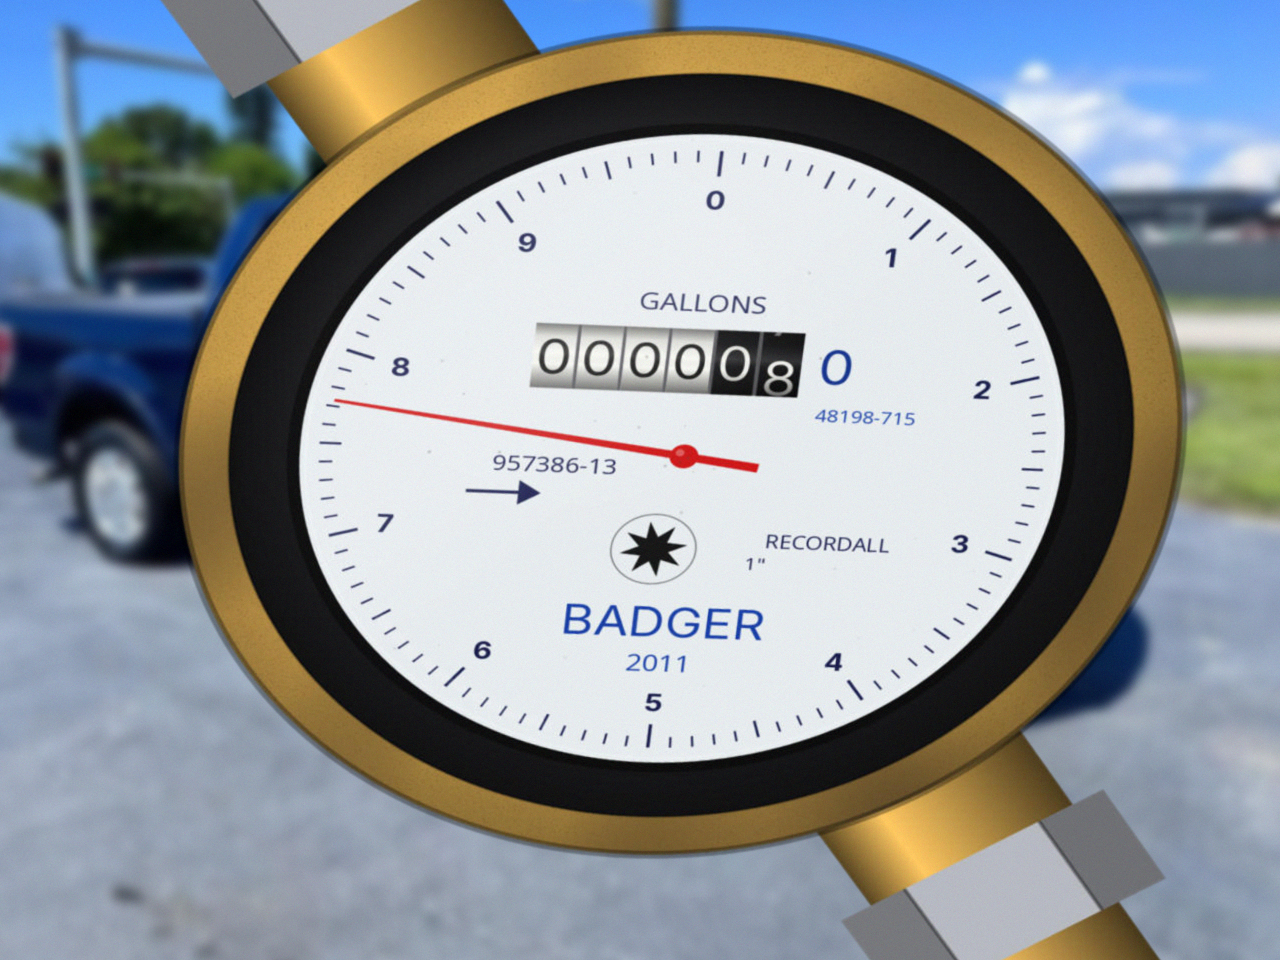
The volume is value=77.7 unit=gal
